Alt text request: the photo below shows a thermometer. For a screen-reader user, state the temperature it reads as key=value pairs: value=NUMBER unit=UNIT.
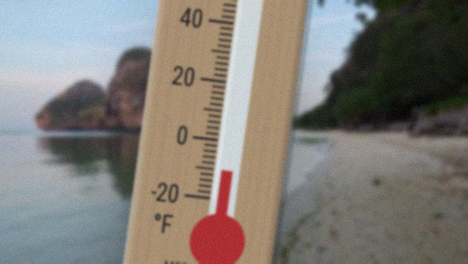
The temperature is value=-10 unit=°F
